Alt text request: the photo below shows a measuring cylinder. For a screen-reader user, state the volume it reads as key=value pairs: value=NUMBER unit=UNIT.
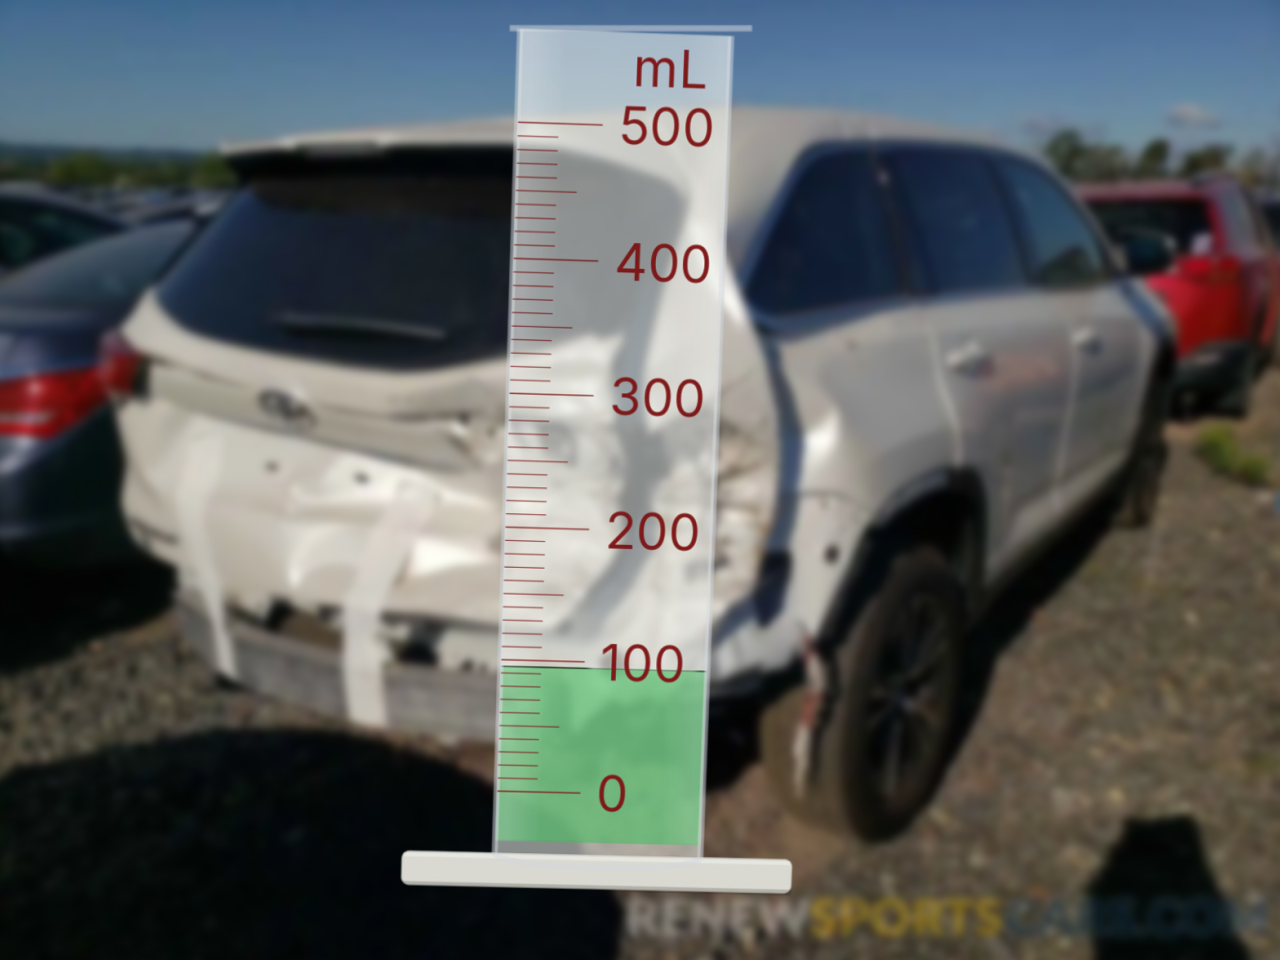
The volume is value=95 unit=mL
